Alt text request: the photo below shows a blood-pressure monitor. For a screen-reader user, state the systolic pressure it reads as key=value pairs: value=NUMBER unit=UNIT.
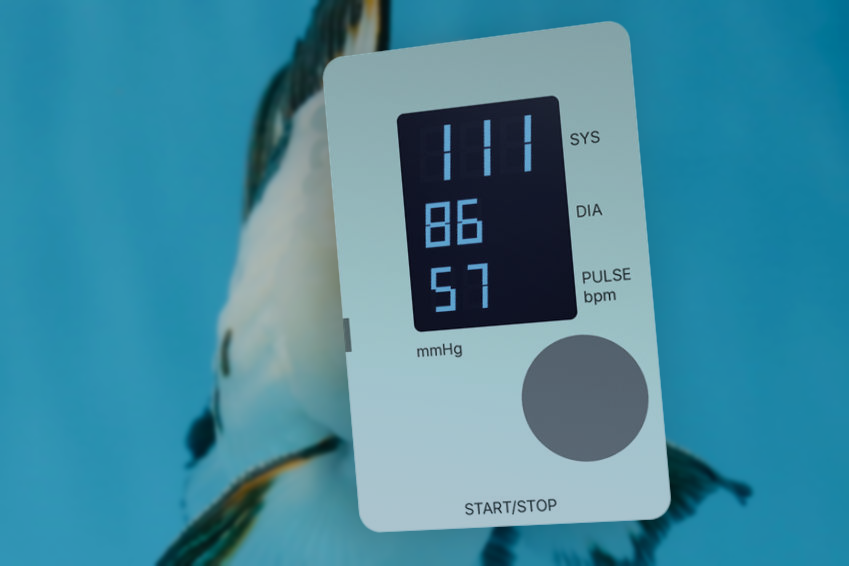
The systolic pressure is value=111 unit=mmHg
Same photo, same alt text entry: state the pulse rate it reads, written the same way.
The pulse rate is value=57 unit=bpm
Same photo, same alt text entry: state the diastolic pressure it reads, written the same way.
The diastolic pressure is value=86 unit=mmHg
